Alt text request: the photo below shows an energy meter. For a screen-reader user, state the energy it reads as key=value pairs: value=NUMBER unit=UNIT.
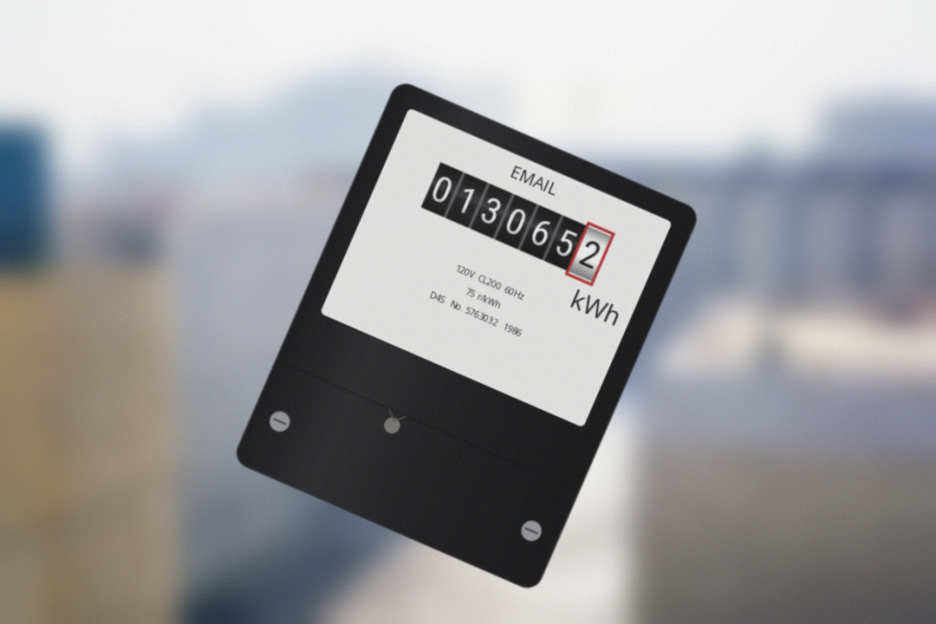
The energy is value=13065.2 unit=kWh
